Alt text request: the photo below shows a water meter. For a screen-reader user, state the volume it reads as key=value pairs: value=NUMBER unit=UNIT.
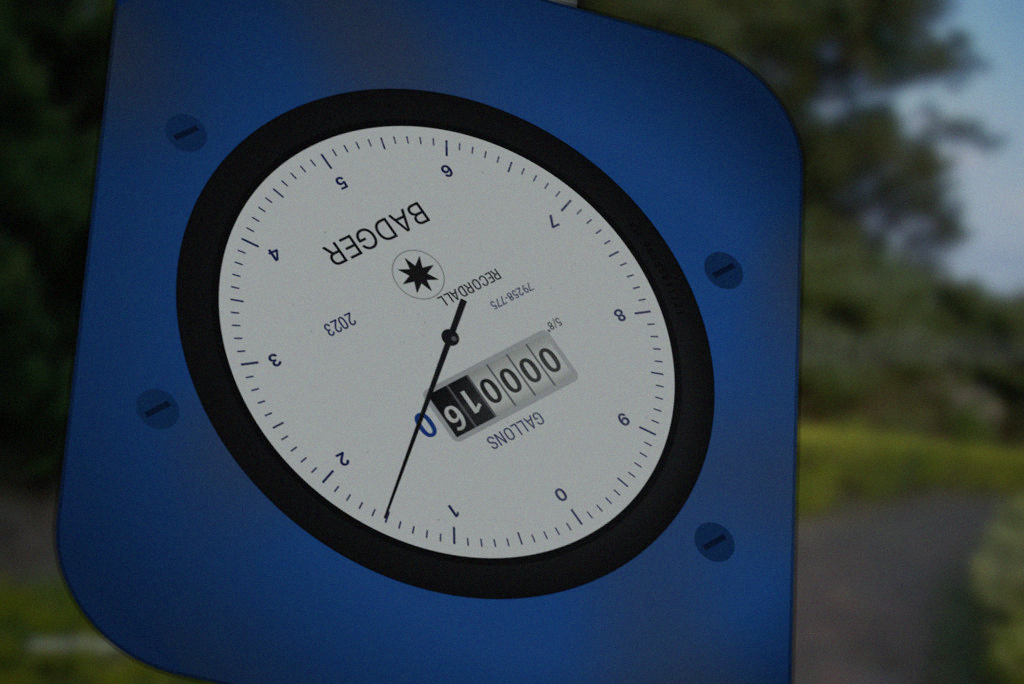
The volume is value=161.5 unit=gal
